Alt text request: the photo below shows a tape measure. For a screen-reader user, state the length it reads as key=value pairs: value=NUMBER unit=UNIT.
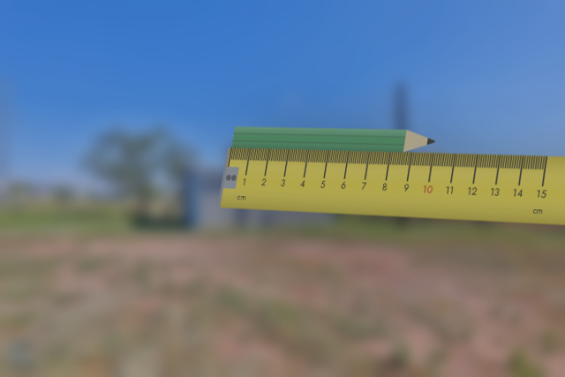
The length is value=10 unit=cm
